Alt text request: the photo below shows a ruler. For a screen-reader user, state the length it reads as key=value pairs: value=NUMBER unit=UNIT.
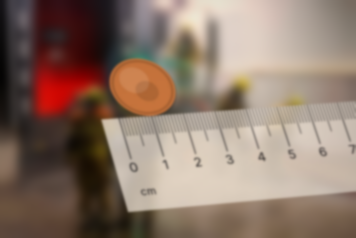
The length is value=2 unit=cm
